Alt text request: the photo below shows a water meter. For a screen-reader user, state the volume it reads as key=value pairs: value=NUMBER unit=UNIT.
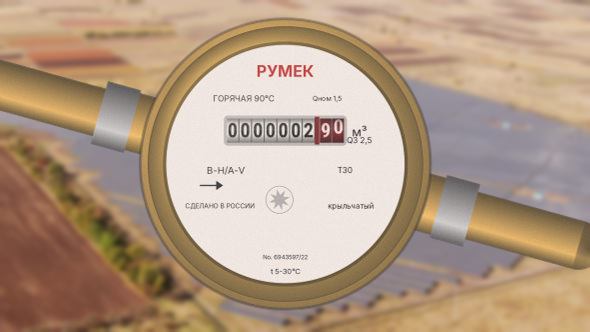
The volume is value=2.90 unit=m³
